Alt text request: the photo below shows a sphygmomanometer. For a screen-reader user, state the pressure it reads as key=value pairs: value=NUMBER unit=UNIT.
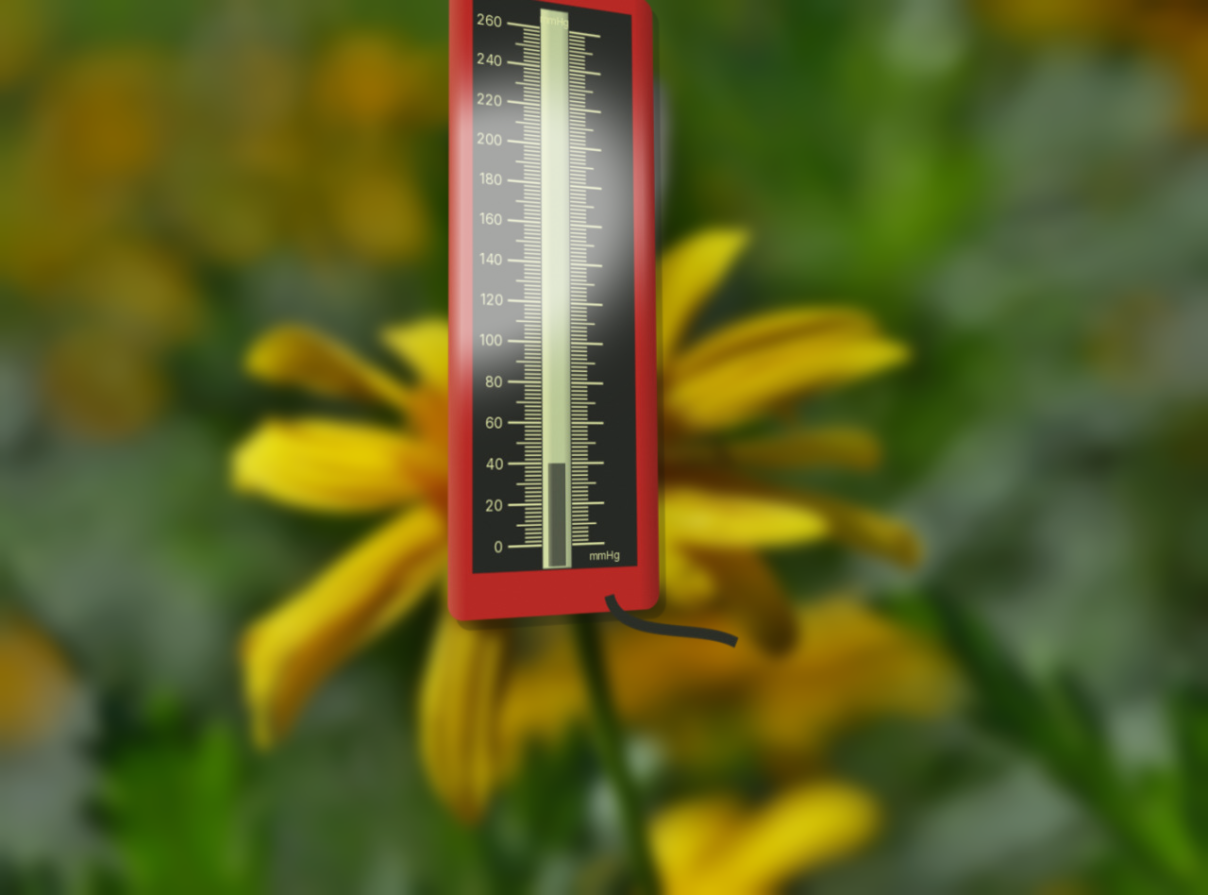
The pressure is value=40 unit=mmHg
